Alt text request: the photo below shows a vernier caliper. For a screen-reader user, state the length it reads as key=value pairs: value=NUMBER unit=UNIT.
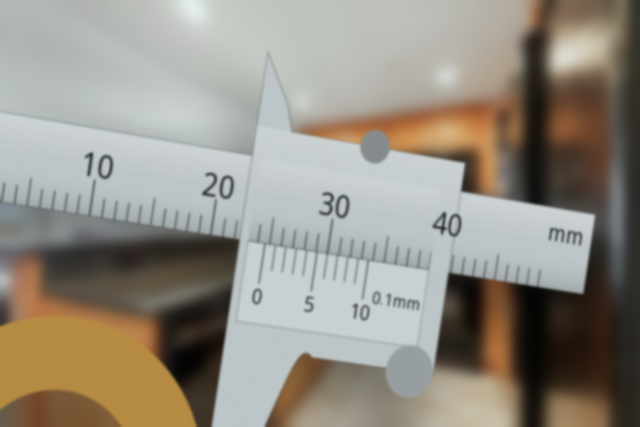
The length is value=24.6 unit=mm
